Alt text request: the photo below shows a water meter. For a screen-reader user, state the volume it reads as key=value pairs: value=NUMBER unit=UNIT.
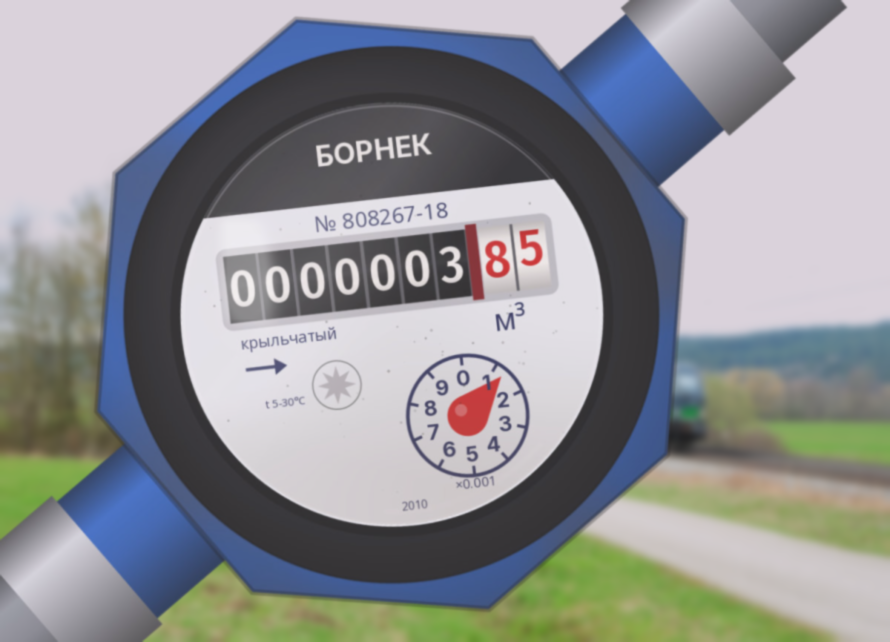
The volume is value=3.851 unit=m³
